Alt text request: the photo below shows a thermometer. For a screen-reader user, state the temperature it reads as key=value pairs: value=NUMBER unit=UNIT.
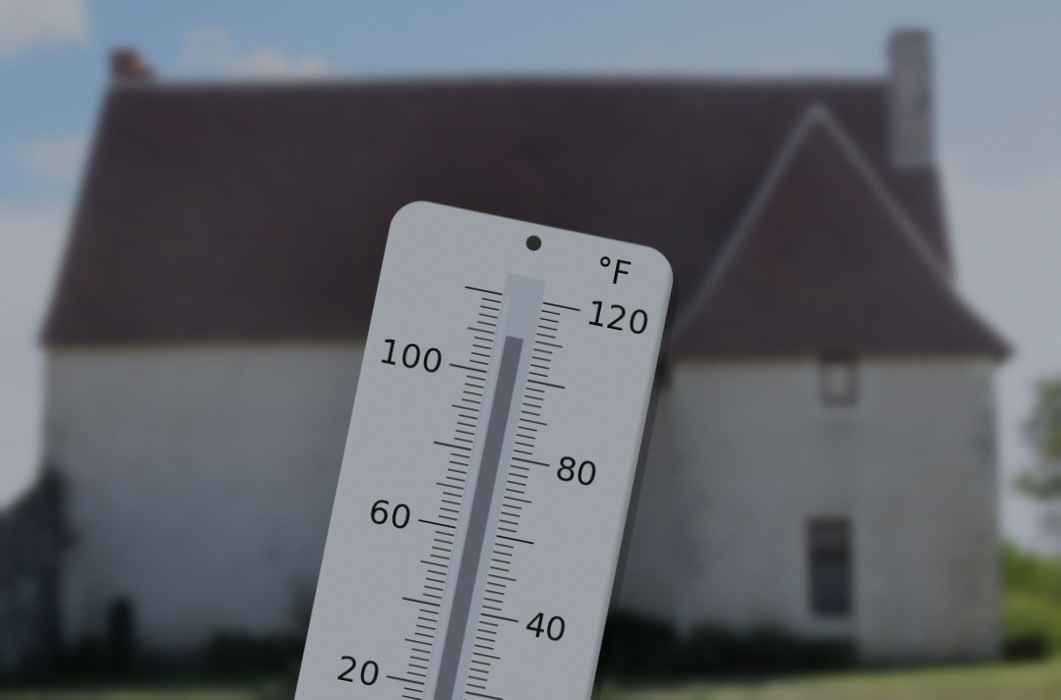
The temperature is value=110 unit=°F
